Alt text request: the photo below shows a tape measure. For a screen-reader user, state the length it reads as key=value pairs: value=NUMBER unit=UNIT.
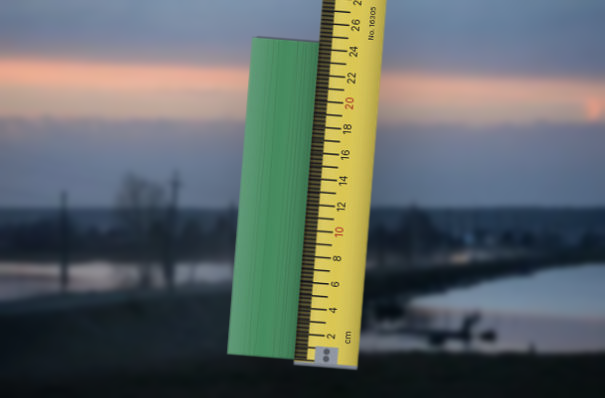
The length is value=24.5 unit=cm
